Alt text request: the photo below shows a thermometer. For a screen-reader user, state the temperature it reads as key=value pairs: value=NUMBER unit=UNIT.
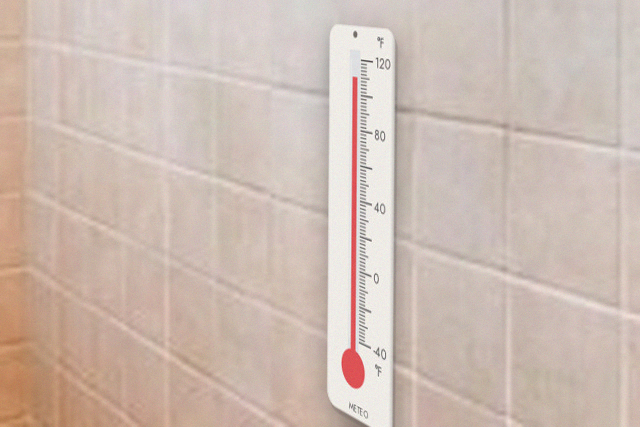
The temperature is value=110 unit=°F
